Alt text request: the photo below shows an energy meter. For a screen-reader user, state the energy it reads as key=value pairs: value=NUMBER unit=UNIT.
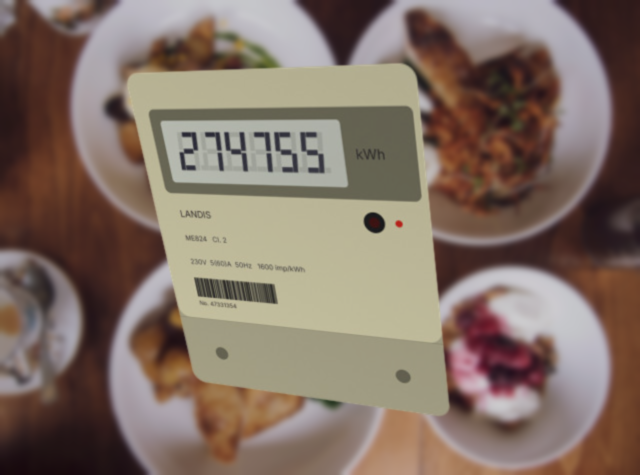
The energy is value=274755 unit=kWh
